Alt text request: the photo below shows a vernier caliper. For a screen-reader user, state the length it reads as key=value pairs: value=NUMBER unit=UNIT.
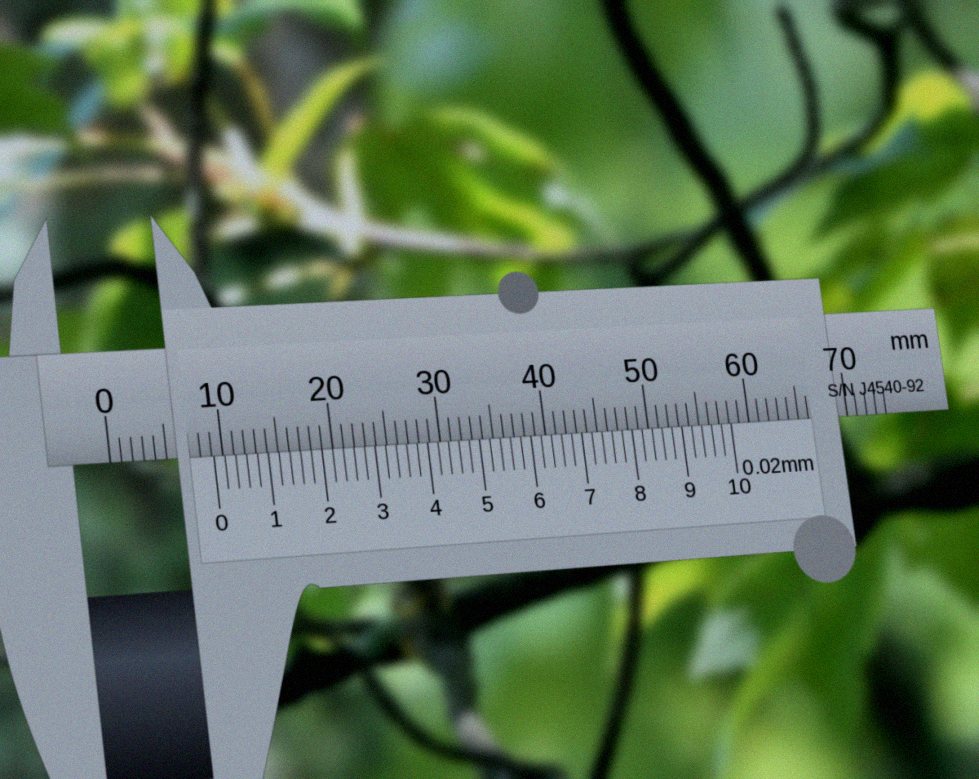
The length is value=9.2 unit=mm
